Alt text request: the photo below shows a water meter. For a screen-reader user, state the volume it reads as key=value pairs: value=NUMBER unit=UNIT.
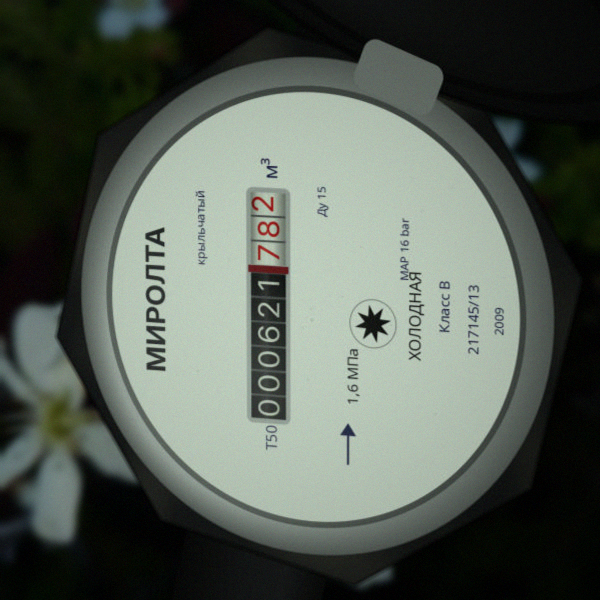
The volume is value=621.782 unit=m³
